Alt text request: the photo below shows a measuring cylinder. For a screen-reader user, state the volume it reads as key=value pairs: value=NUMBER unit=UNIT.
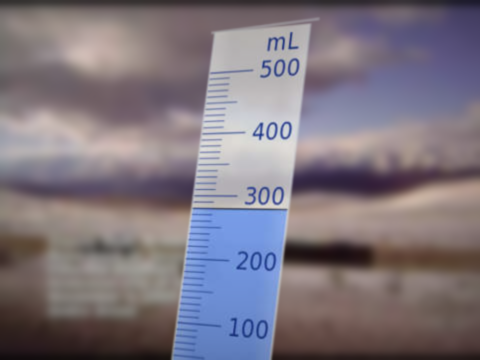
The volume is value=280 unit=mL
